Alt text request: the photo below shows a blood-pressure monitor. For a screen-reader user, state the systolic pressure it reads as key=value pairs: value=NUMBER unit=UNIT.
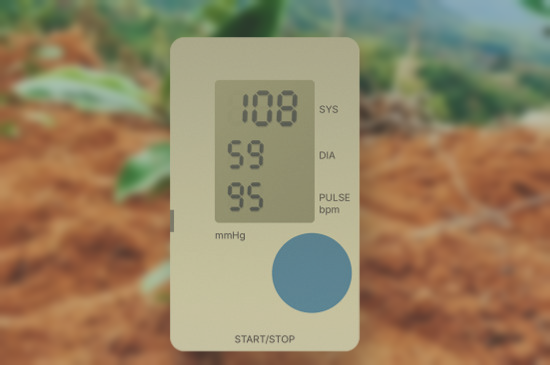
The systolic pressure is value=108 unit=mmHg
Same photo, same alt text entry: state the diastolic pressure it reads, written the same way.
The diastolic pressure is value=59 unit=mmHg
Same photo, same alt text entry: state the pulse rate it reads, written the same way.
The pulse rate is value=95 unit=bpm
